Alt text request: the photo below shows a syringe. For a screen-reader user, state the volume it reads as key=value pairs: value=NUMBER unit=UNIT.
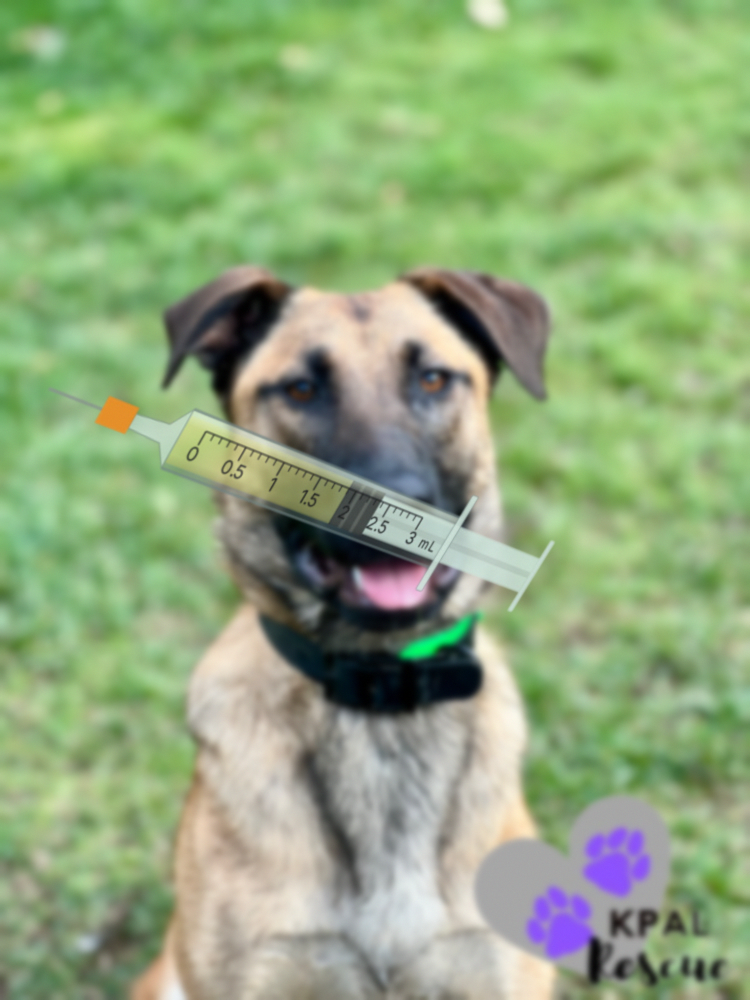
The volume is value=1.9 unit=mL
